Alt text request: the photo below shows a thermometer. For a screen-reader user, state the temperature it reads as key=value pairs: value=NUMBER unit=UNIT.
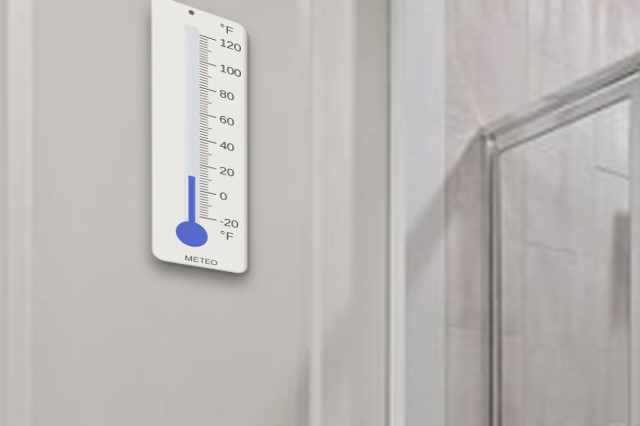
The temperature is value=10 unit=°F
